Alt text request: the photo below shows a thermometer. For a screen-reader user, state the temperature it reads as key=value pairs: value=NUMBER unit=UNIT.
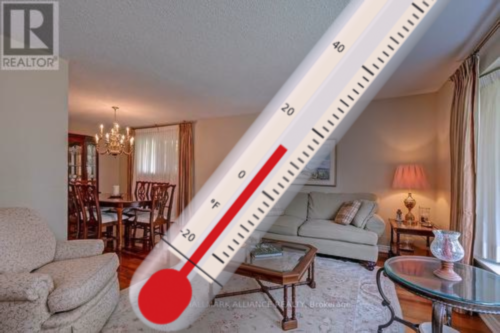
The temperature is value=12 unit=°F
